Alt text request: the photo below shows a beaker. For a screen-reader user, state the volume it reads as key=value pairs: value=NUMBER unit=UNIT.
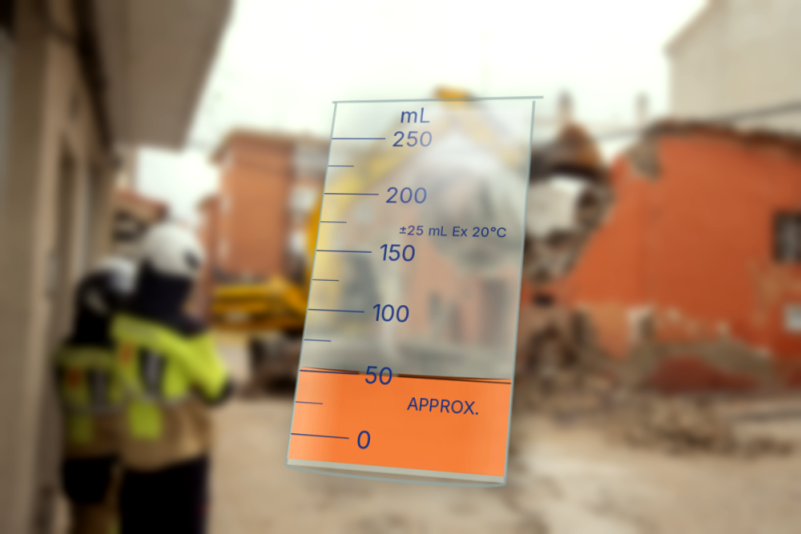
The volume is value=50 unit=mL
